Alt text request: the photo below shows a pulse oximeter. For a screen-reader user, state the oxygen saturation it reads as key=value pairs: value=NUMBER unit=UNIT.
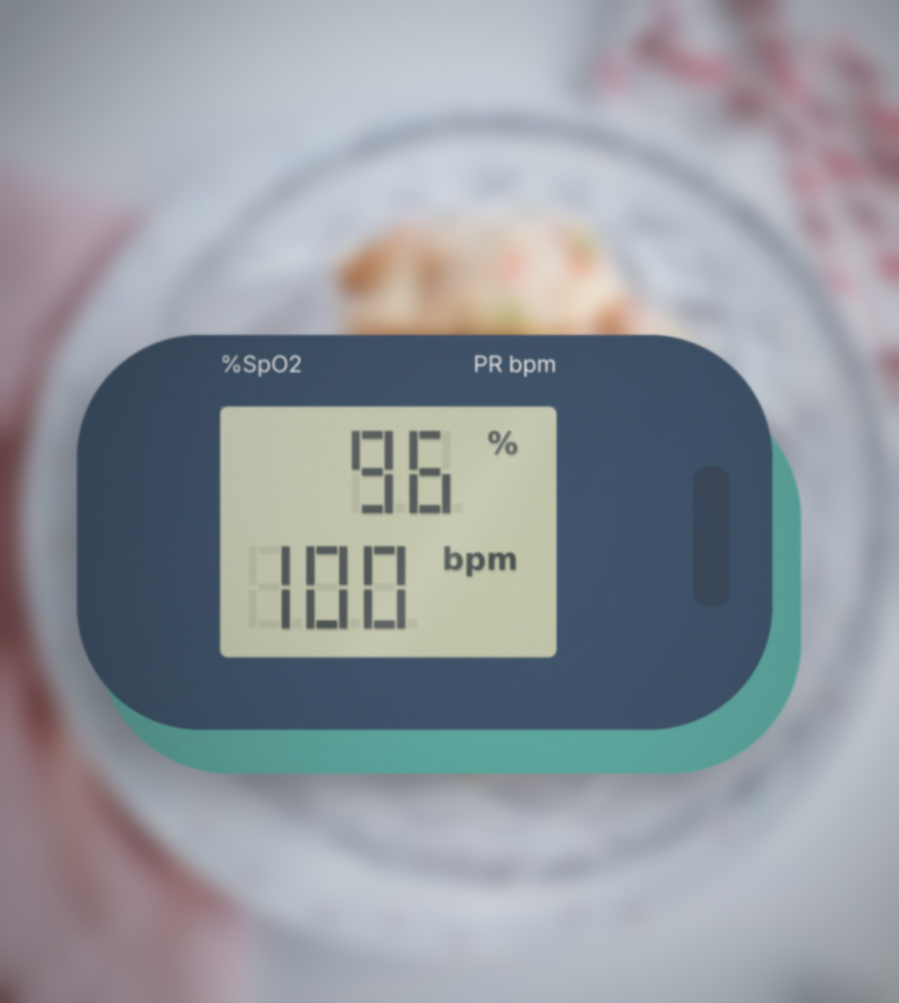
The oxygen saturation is value=96 unit=%
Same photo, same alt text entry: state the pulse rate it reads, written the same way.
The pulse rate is value=100 unit=bpm
